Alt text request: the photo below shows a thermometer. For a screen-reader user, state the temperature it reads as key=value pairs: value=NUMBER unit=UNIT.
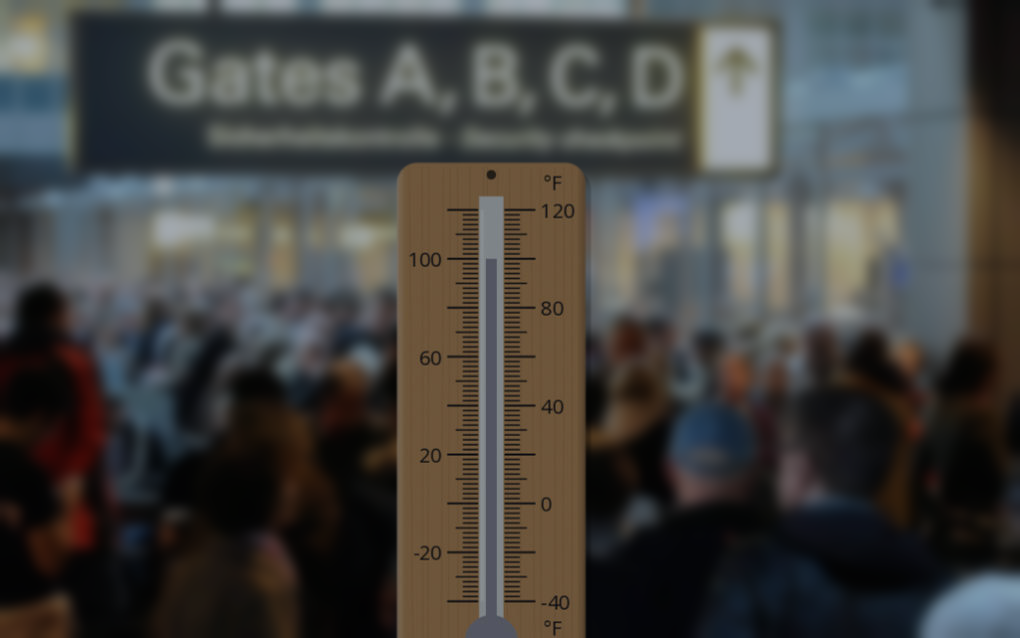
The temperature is value=100 unit=°F
